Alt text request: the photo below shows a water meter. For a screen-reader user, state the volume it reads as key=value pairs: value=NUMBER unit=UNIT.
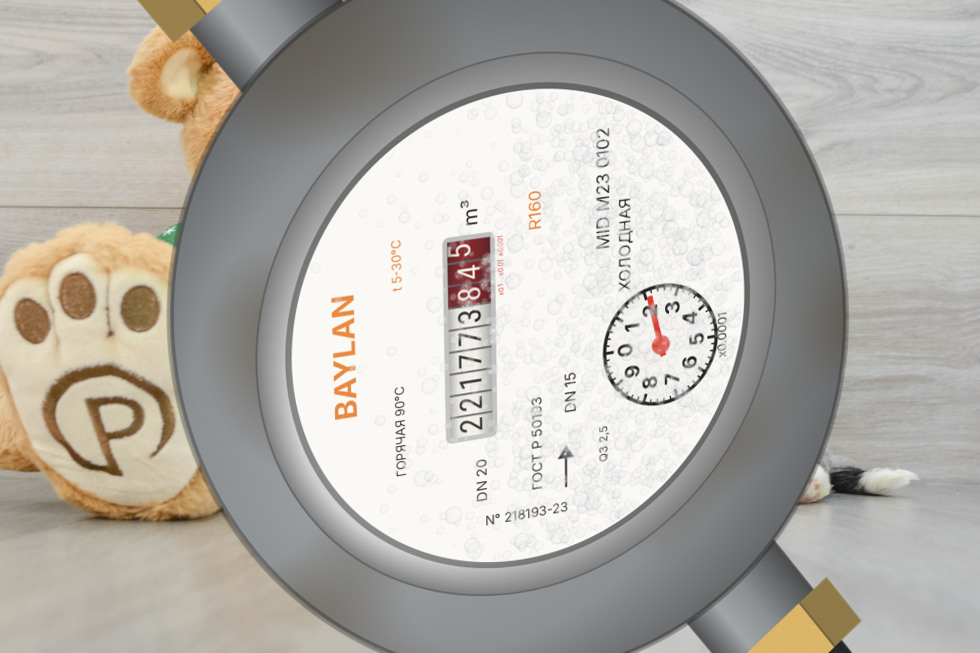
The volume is value=221773.8452 unit=m³
